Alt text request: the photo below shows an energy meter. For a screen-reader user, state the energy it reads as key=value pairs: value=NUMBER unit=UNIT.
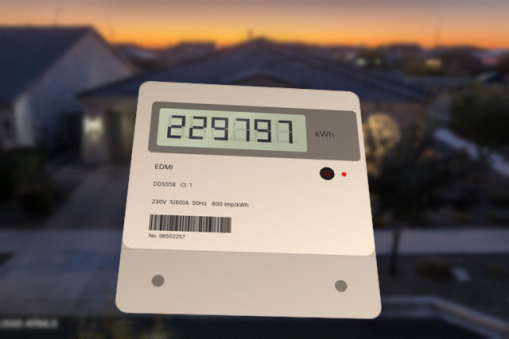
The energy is value=229797 unit=kWh
